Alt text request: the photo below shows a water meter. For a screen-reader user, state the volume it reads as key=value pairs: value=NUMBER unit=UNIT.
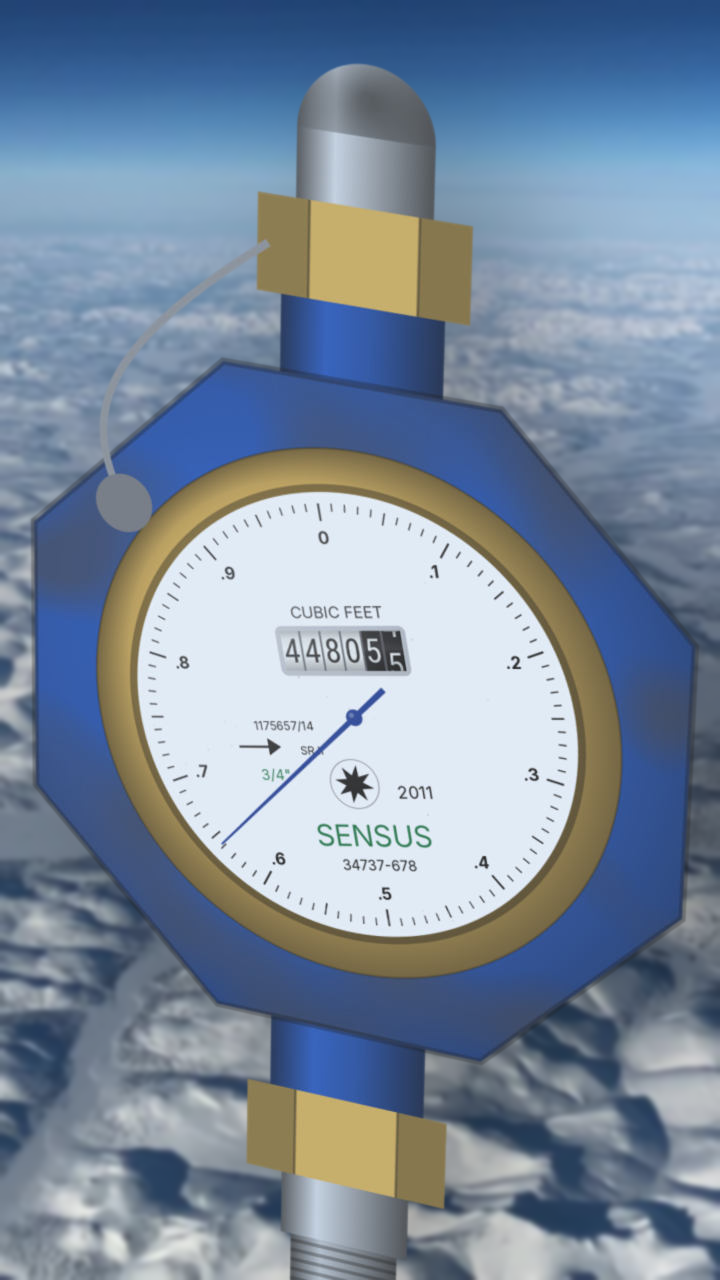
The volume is value=448054.64 unit=ft³
